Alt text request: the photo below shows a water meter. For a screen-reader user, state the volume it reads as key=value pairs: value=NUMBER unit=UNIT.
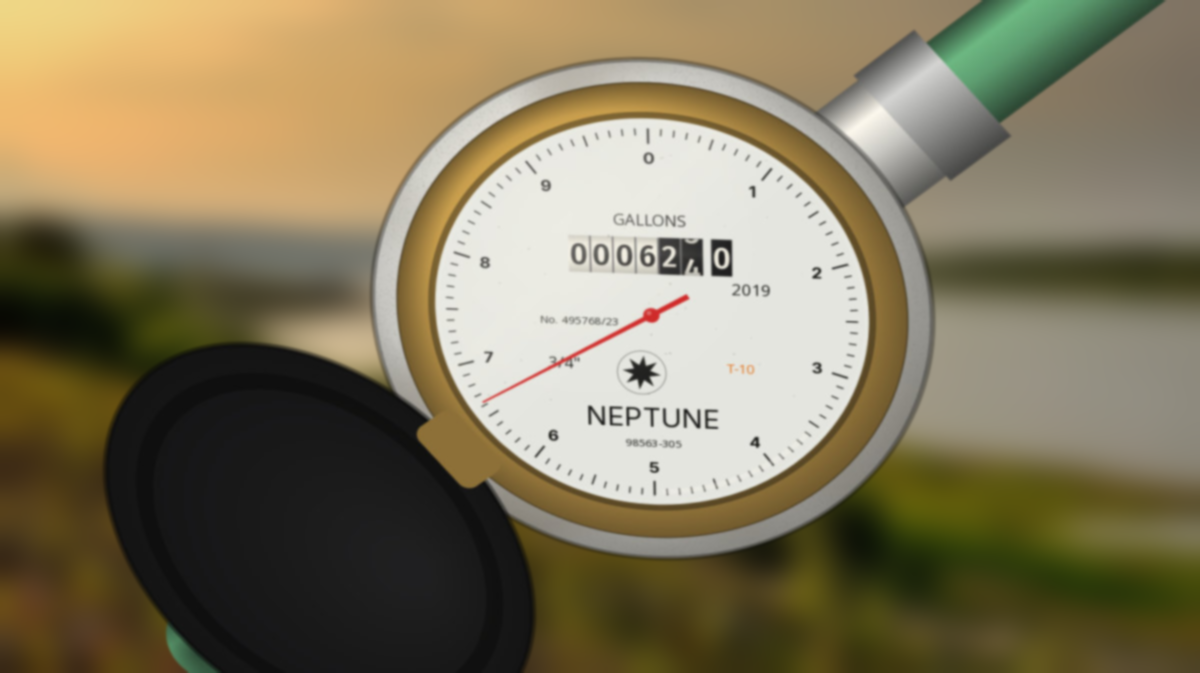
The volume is value=6236.6 unit=gal
